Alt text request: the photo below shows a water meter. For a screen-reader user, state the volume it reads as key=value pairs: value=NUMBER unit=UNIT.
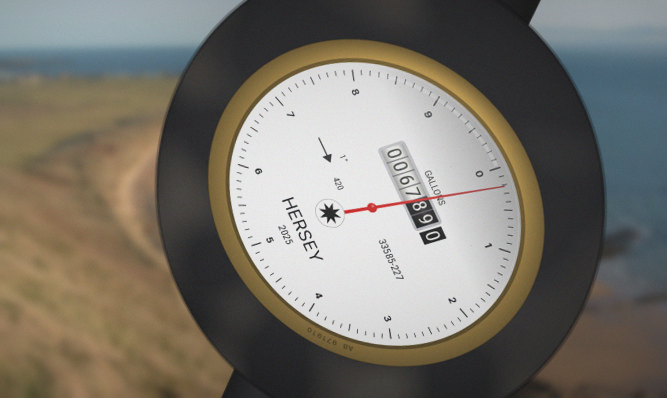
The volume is value=67890.2 unit=gal
